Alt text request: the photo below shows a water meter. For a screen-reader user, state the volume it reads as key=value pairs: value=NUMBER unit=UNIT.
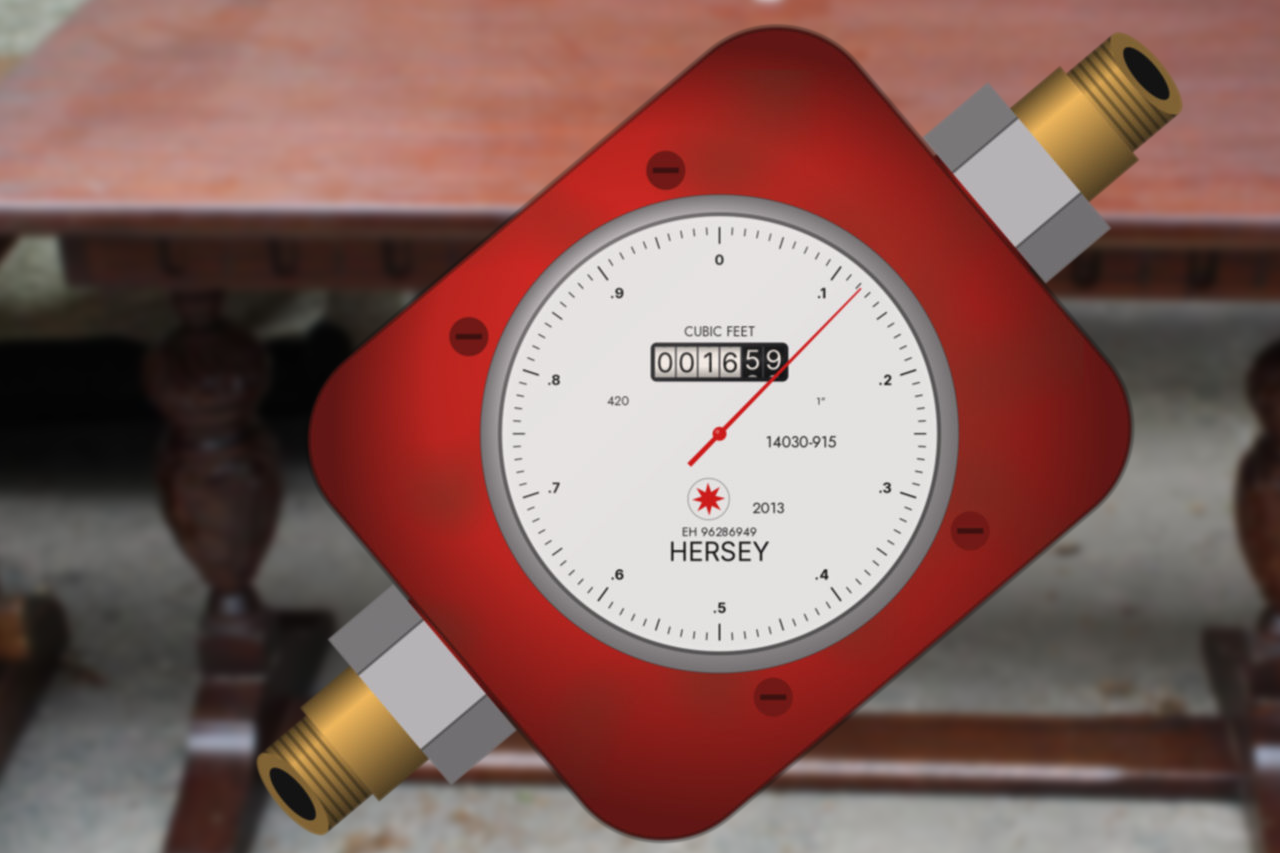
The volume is value=1659.12 unit=ft³
